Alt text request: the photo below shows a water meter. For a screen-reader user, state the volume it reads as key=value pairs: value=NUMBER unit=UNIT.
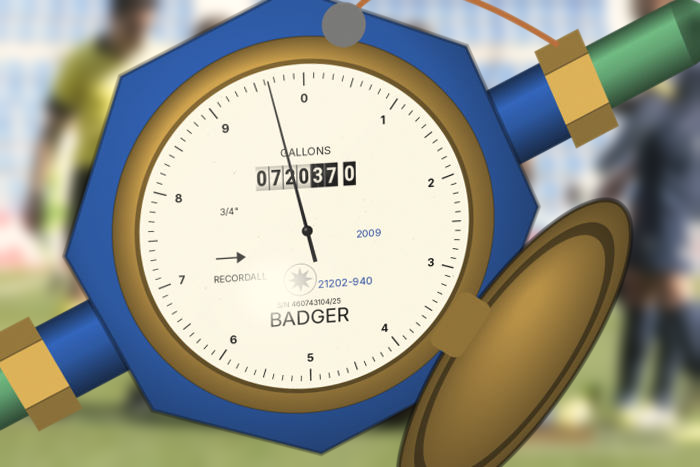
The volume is value=720369.6 unit=gal
